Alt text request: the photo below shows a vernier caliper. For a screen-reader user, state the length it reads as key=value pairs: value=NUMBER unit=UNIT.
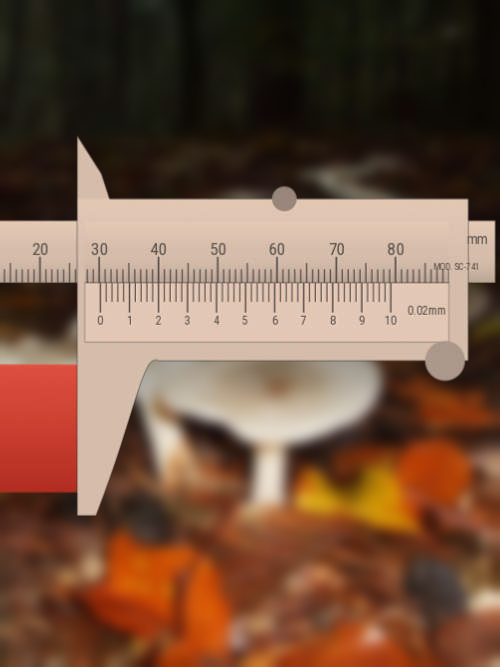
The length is value=30.2 unit=mm
